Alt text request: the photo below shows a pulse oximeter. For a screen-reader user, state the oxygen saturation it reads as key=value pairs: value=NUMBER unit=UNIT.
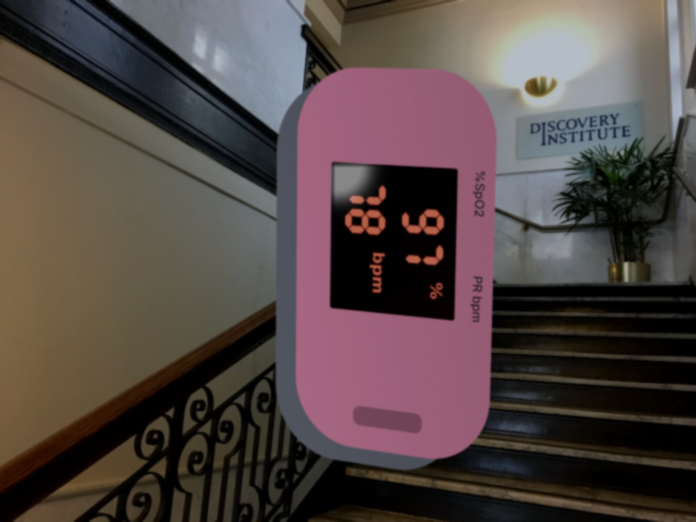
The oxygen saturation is value=97 unit=%
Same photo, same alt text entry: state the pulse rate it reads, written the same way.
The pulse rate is value=78 unit=bpm
